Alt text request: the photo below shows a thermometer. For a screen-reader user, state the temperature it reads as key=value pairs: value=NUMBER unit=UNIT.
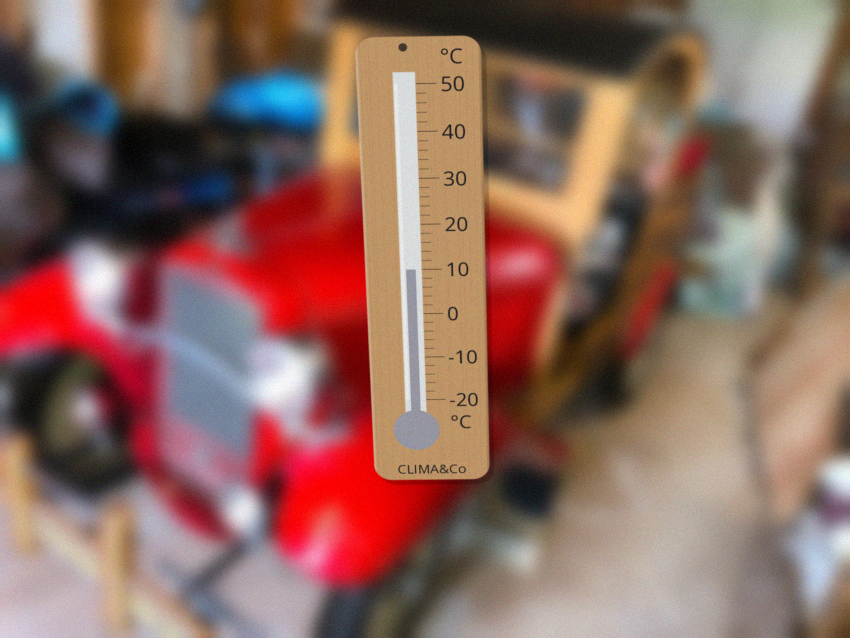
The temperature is value=10 unit=°C
